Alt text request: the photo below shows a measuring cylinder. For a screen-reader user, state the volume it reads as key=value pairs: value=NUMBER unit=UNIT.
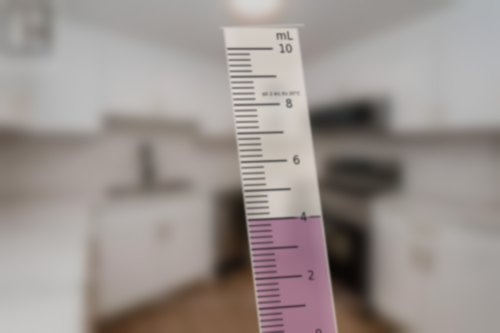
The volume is value=4 unit=mL
